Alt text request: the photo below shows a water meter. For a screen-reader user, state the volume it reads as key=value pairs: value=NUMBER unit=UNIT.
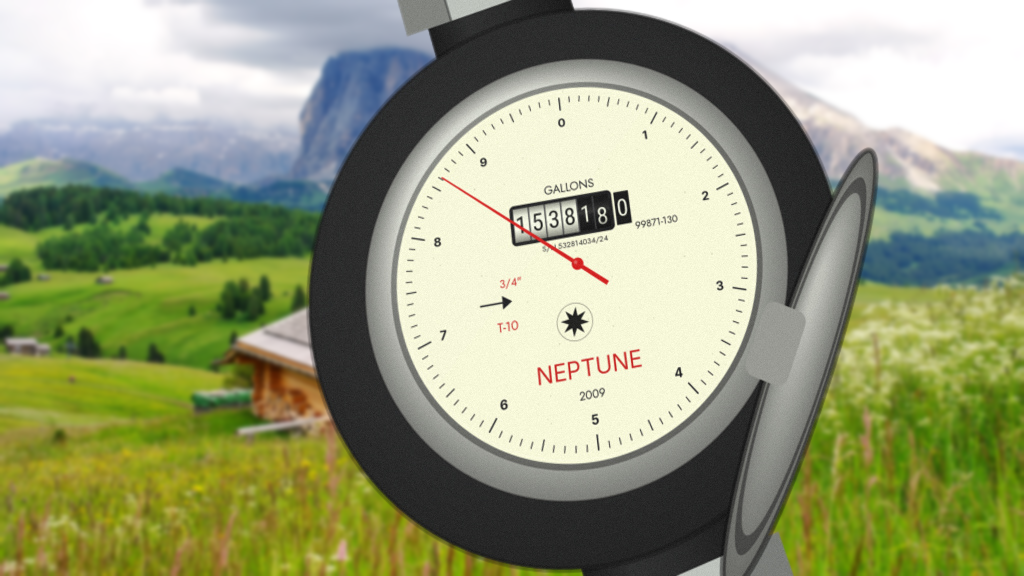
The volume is value=1538178.6 unit=gal
